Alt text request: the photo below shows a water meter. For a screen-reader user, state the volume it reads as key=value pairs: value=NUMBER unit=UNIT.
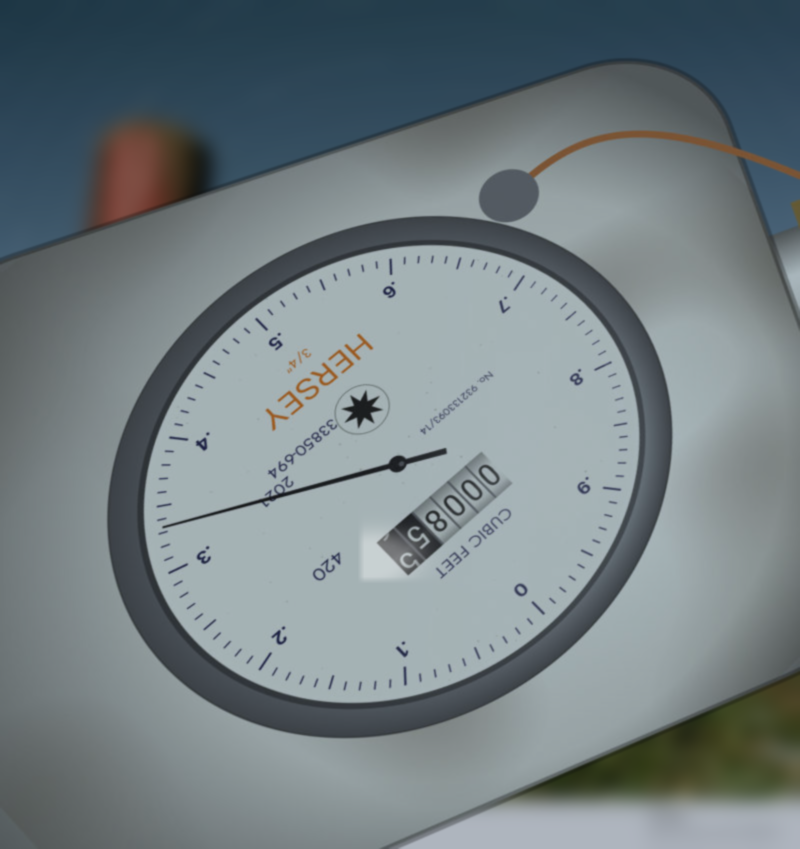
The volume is value=855.33 unit=ft³
